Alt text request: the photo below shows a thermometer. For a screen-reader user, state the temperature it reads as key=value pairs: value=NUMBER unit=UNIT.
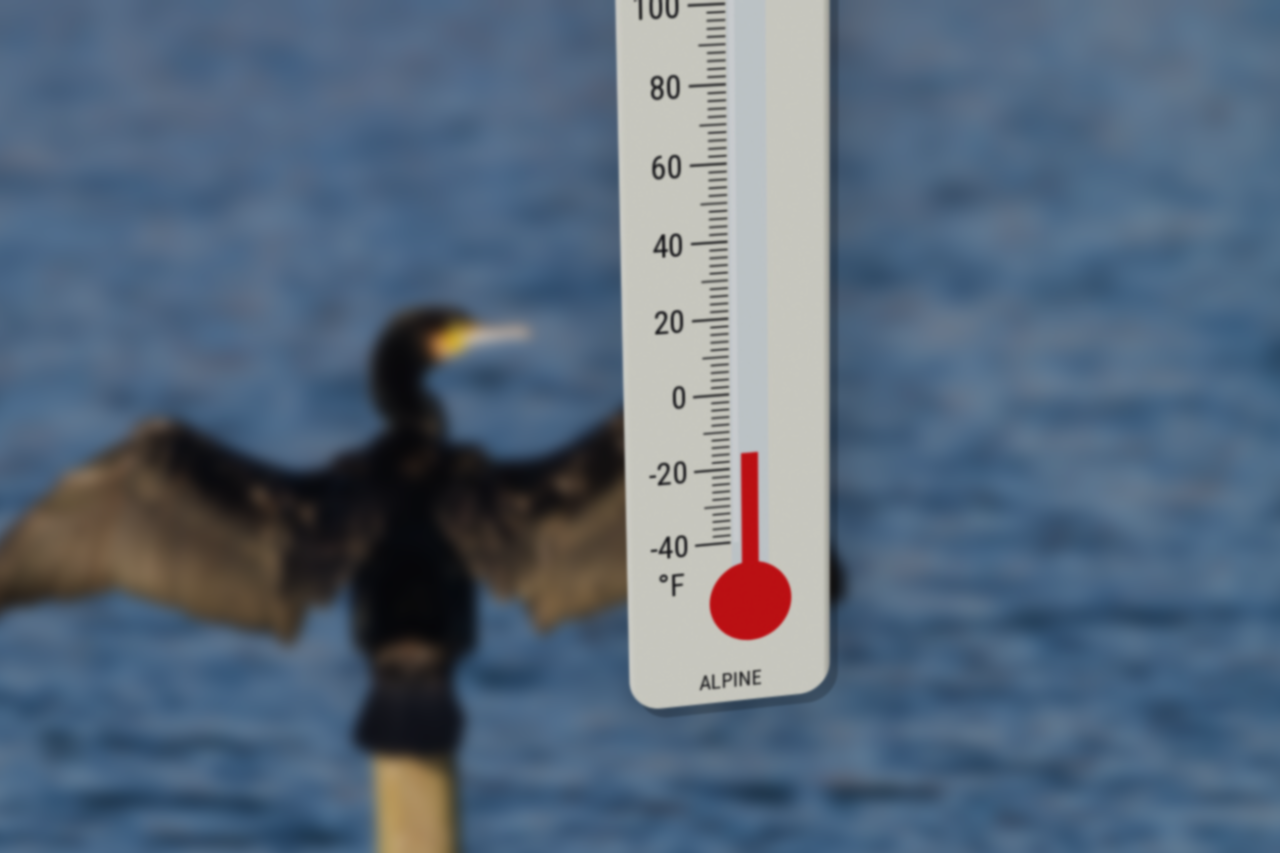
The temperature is value=-16 unit=°F
